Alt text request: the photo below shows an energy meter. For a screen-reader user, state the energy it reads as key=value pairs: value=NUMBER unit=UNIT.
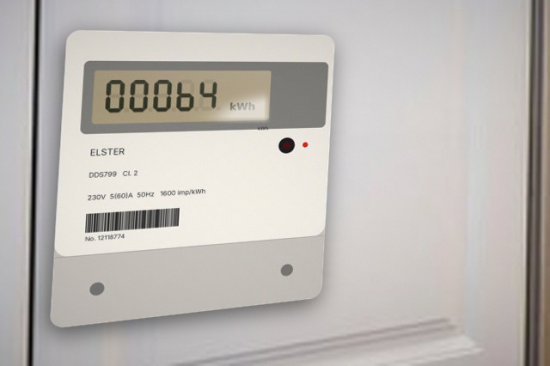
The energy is value=64 unit=kWh
